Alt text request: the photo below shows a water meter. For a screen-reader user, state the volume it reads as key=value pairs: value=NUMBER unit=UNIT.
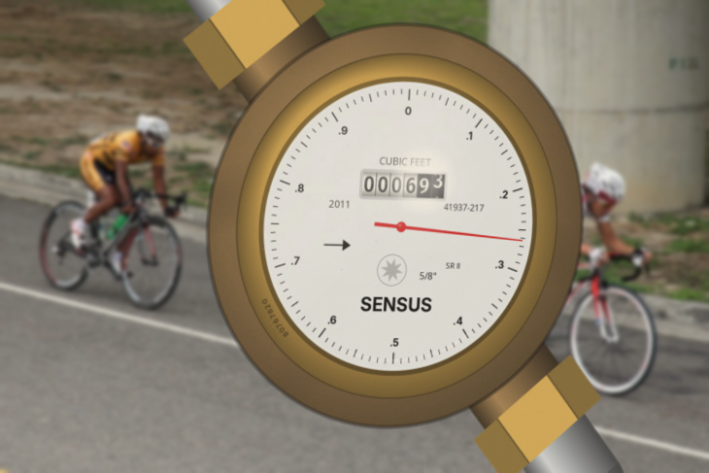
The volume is value=693.26 unit=ft³
